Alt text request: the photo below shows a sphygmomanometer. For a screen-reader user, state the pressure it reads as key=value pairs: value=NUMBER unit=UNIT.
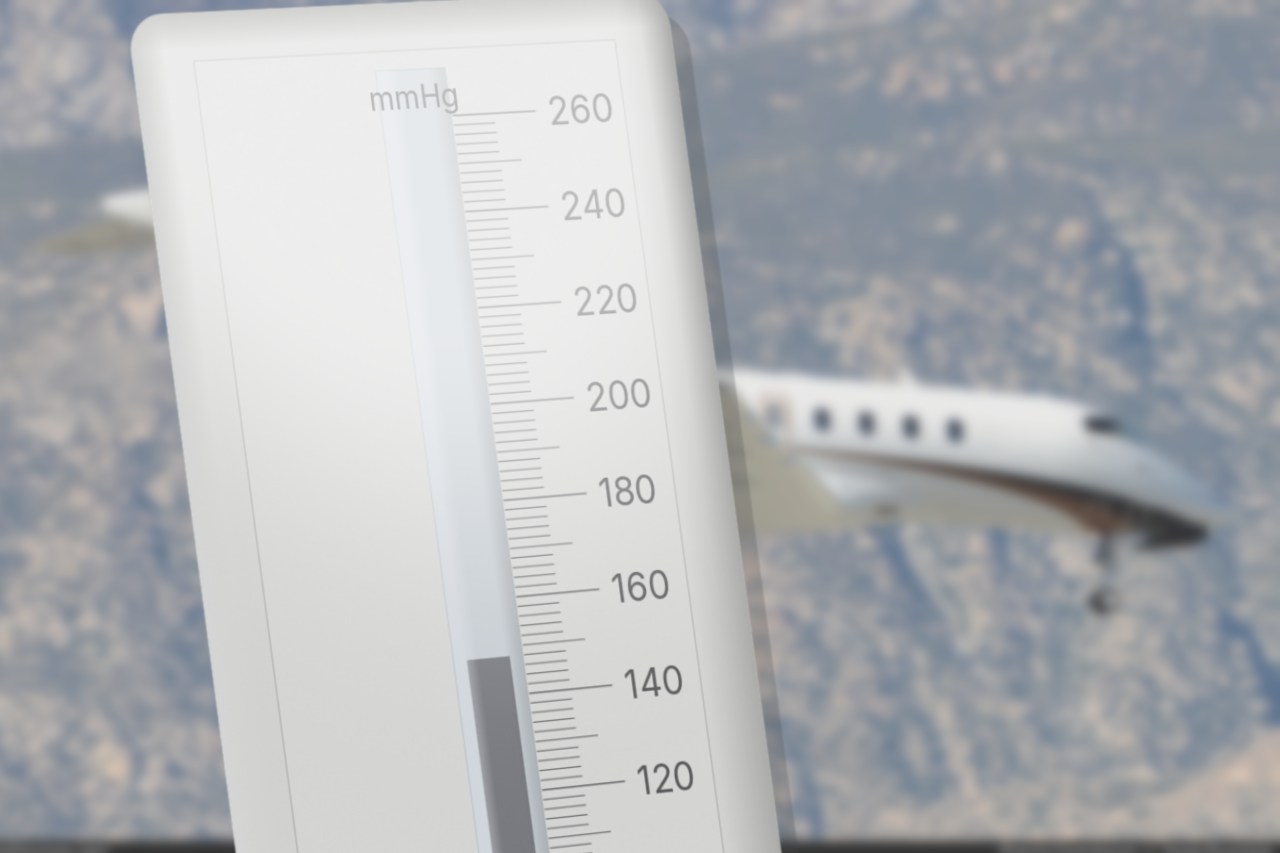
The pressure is value=148 unit=mmHg
